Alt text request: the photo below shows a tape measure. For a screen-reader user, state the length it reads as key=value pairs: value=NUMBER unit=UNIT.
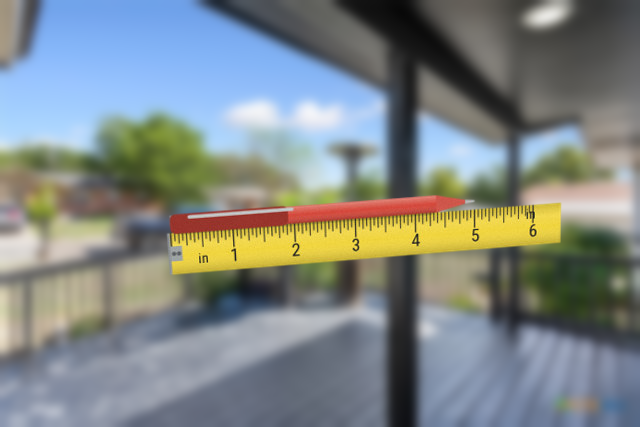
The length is value=5 unit=in
